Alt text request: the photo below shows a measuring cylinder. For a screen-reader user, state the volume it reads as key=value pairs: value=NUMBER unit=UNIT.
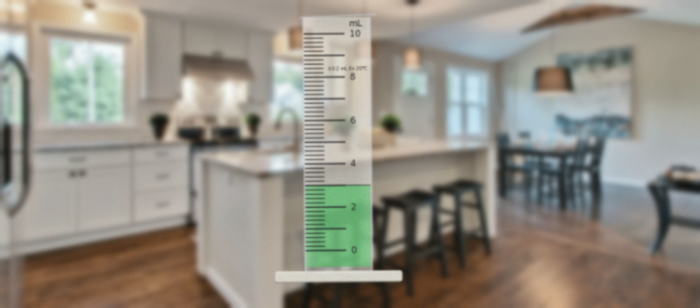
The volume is value=3 unit=mL
